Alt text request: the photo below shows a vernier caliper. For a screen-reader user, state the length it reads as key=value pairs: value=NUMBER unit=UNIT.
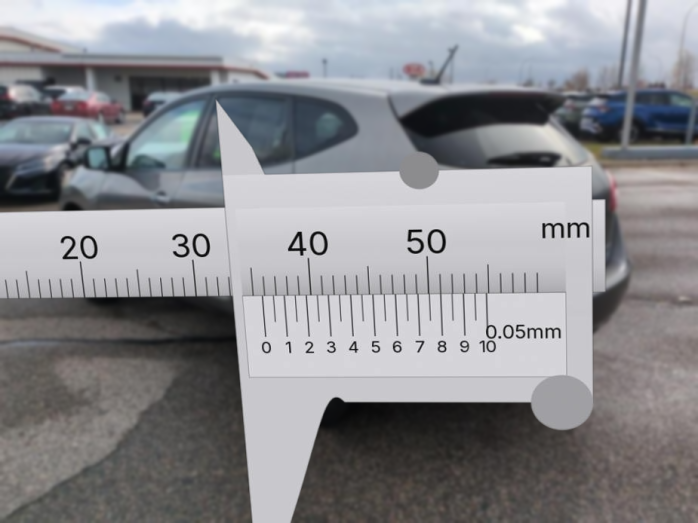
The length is value=35.8 unit=mm
